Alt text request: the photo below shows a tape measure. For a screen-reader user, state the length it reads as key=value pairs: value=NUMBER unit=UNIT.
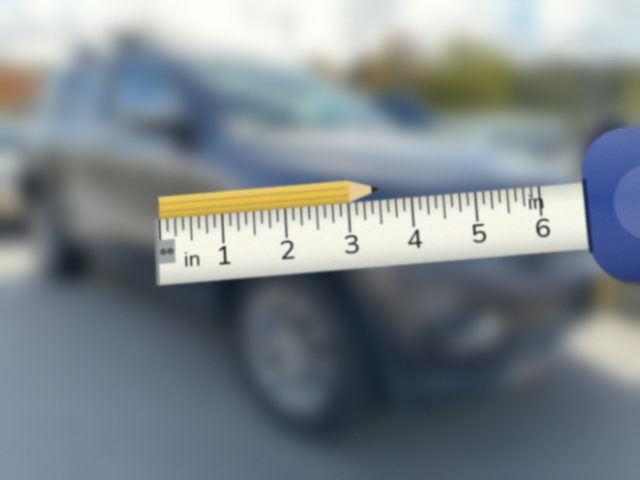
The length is value=3.5 unit=in
